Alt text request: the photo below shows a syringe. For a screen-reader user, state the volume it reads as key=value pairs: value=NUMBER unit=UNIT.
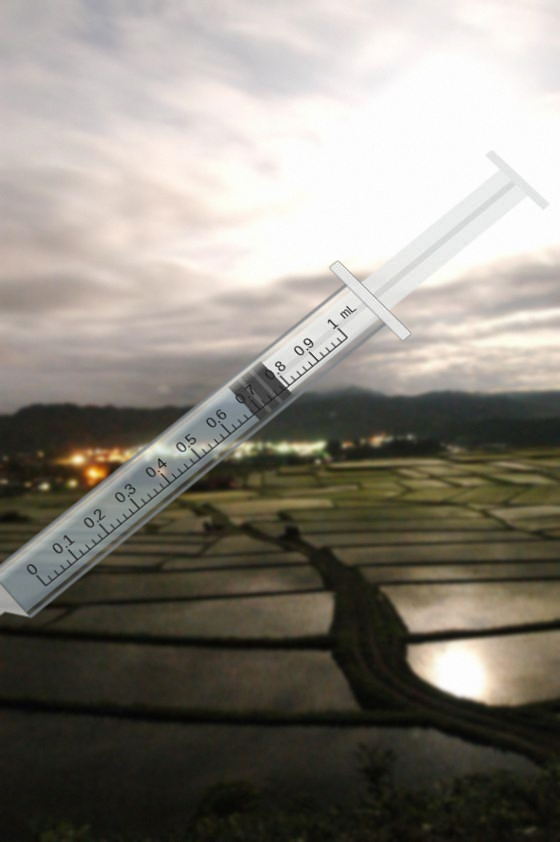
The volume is value=0.68 unit=mL
